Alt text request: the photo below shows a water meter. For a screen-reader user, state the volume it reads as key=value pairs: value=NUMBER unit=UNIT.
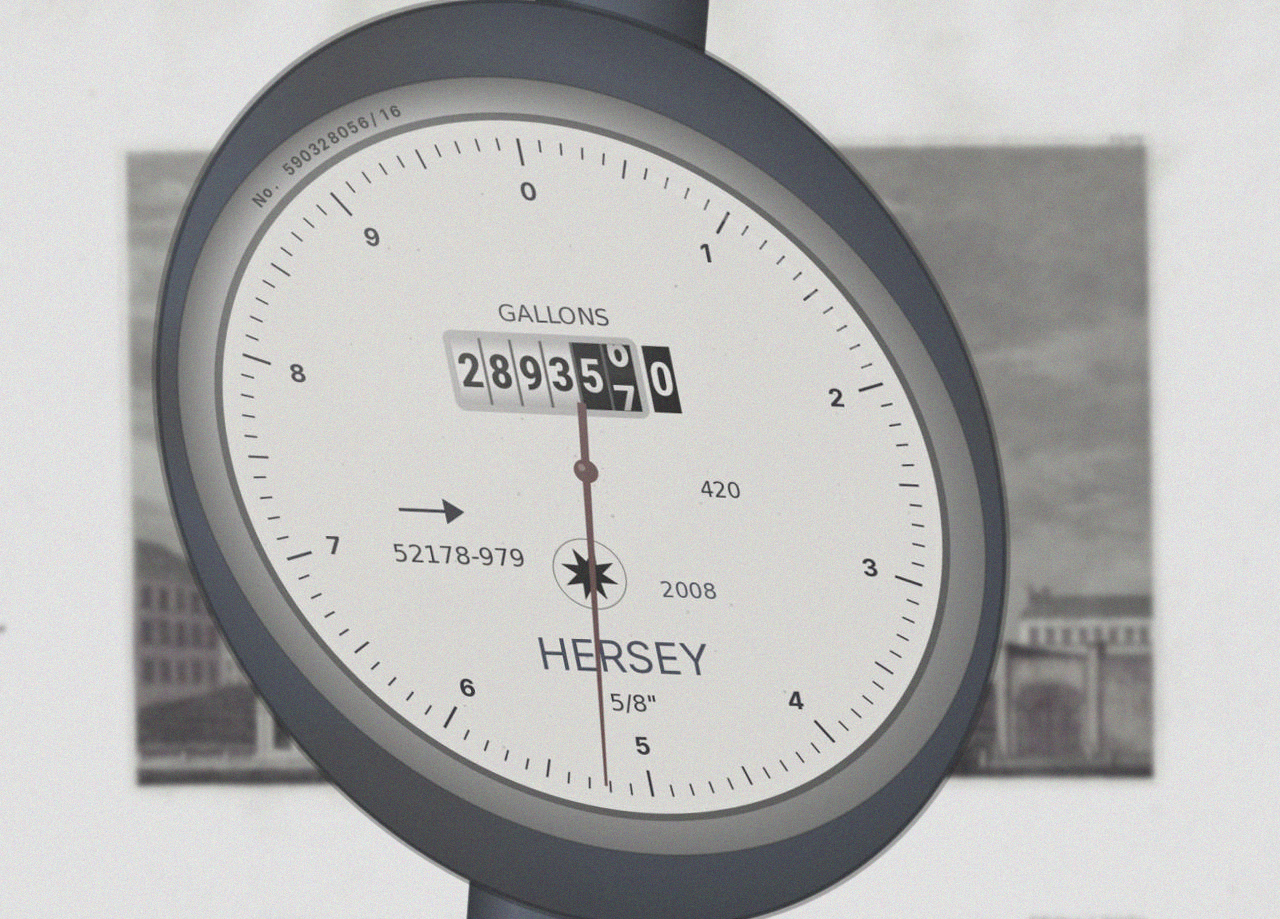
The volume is value=2893565.2 unit=gal
